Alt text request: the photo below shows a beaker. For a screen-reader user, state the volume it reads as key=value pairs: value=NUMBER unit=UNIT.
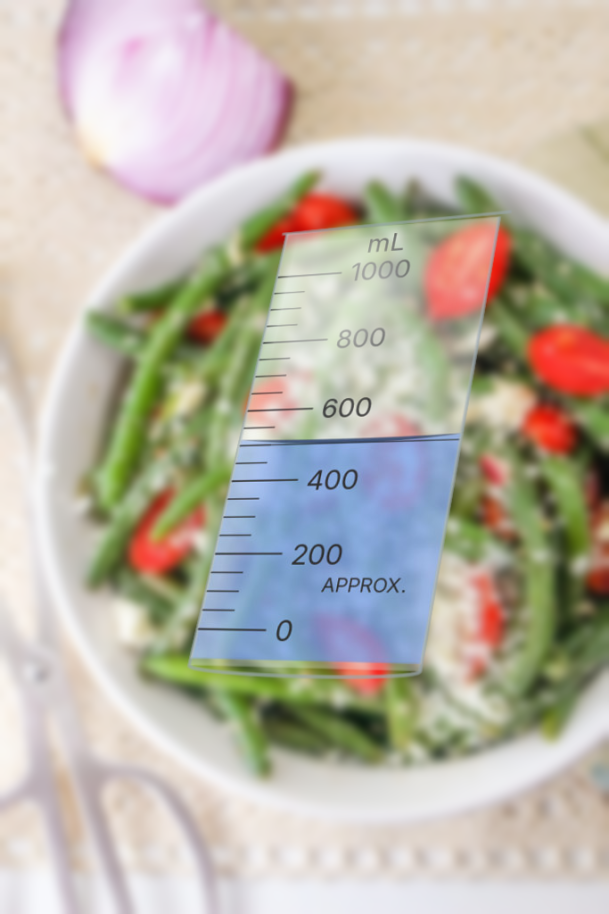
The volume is value=500 unit=mL
